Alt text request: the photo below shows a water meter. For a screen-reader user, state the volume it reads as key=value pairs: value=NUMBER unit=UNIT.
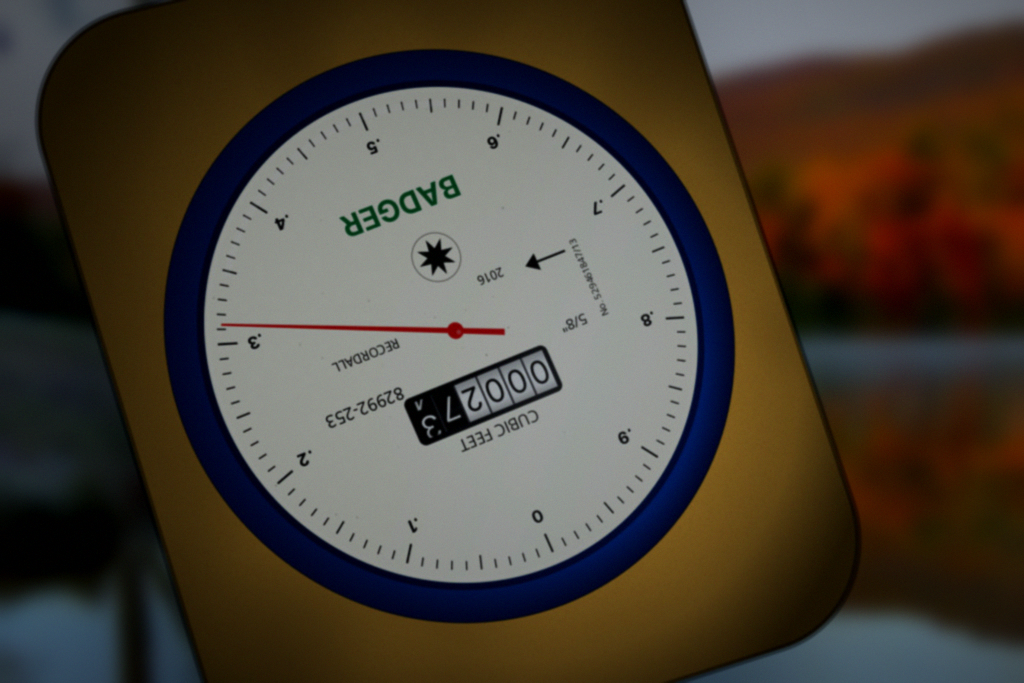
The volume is value=273.31 unit=ft³
